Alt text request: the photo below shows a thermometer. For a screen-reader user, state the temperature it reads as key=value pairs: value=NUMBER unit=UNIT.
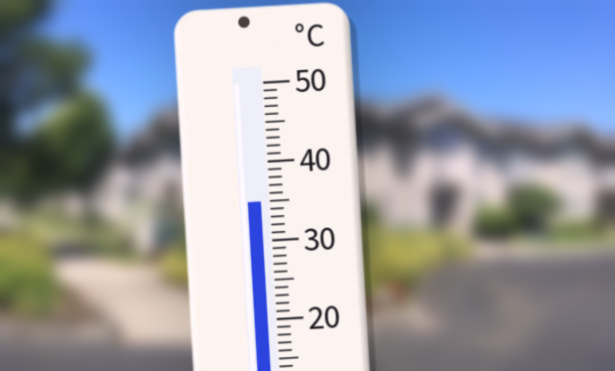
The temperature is value=35 unit=°C
